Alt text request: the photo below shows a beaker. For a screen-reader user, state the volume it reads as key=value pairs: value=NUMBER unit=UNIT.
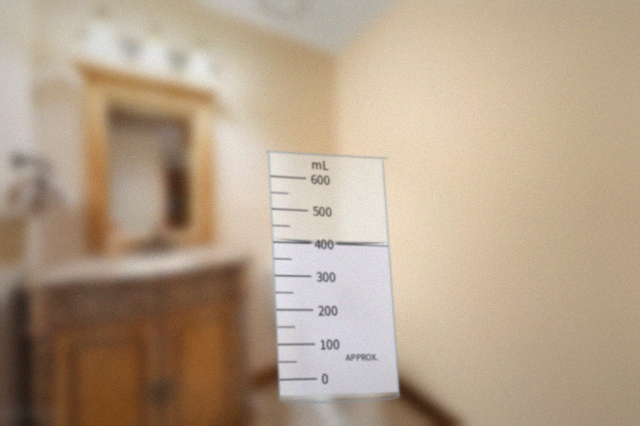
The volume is value=400 unit=mL
